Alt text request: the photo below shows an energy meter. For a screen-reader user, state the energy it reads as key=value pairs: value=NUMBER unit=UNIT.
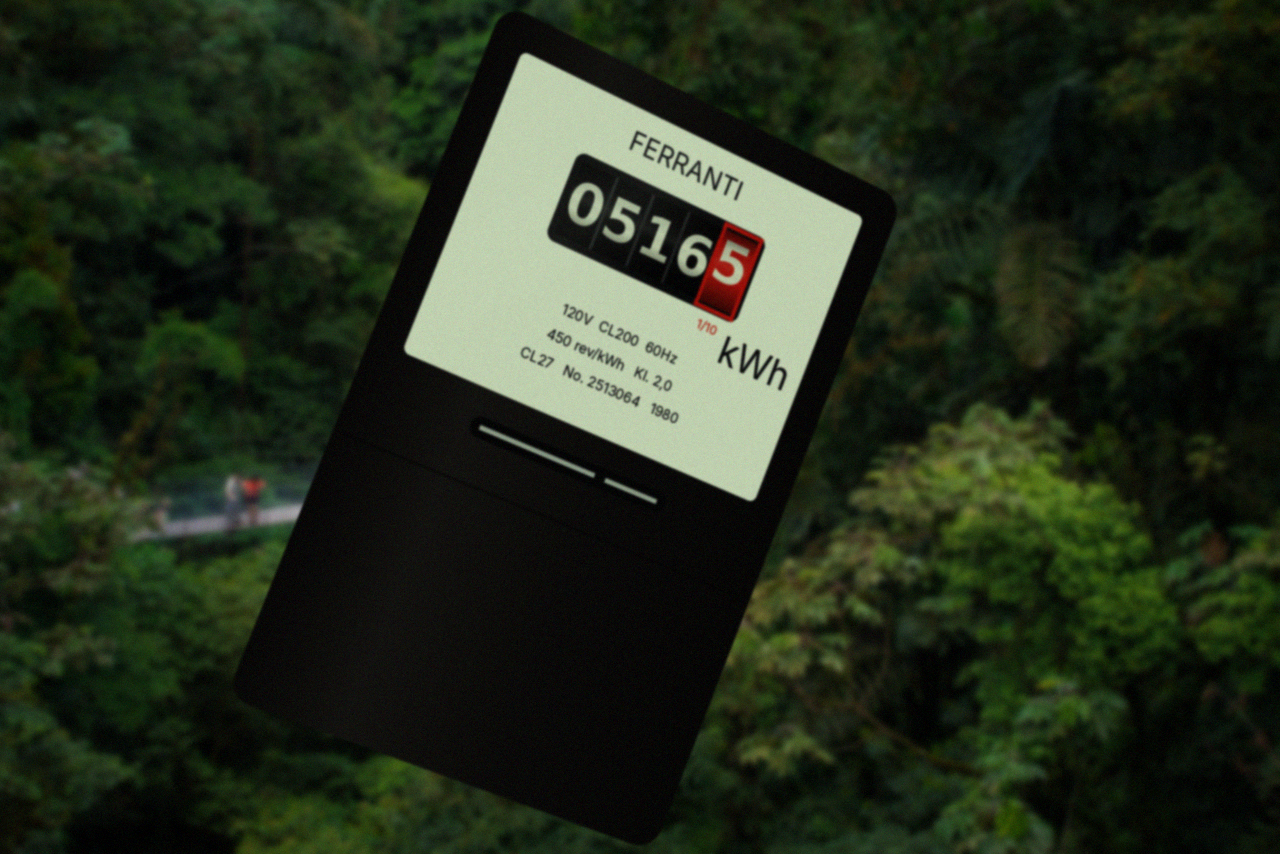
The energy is value=516.5 unit=kWh
